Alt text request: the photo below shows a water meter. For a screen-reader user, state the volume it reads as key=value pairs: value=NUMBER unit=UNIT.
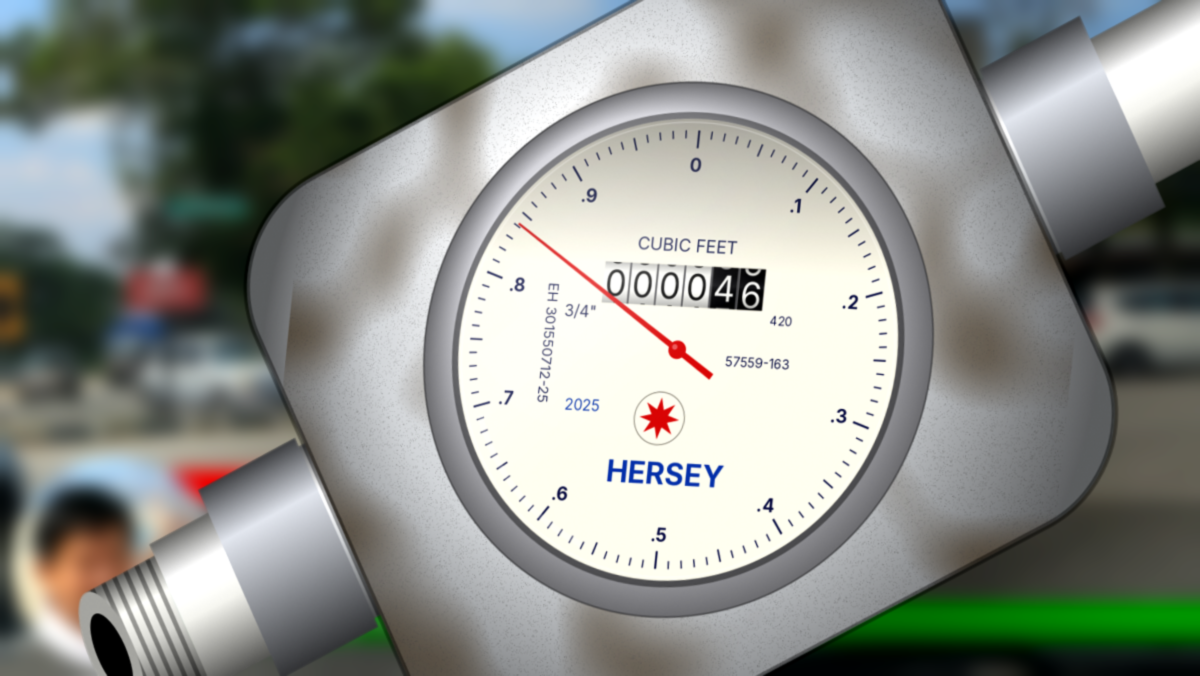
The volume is value=45.84 unit=ft³
